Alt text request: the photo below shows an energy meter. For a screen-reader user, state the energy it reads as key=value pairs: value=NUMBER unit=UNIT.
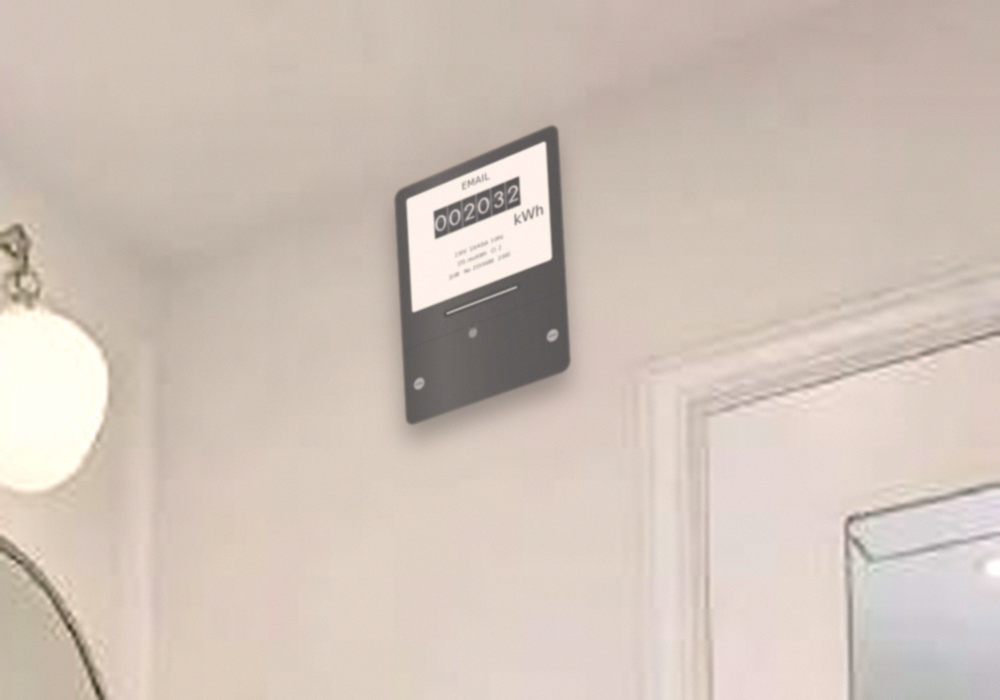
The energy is value=2032 unit=kWh
